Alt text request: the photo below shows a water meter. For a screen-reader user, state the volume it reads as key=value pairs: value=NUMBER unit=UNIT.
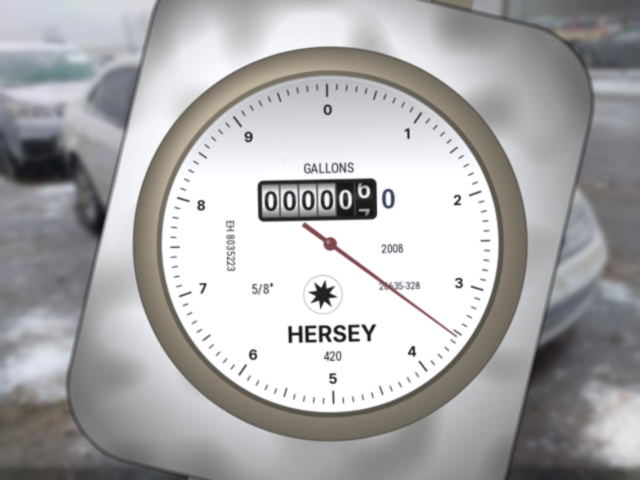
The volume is value=63.5 unit=gal
